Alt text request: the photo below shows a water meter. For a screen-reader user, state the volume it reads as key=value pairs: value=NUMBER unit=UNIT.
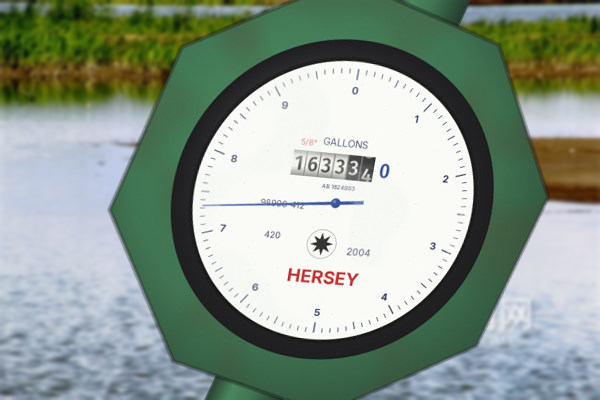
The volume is value=1633337.3 unit=gal
